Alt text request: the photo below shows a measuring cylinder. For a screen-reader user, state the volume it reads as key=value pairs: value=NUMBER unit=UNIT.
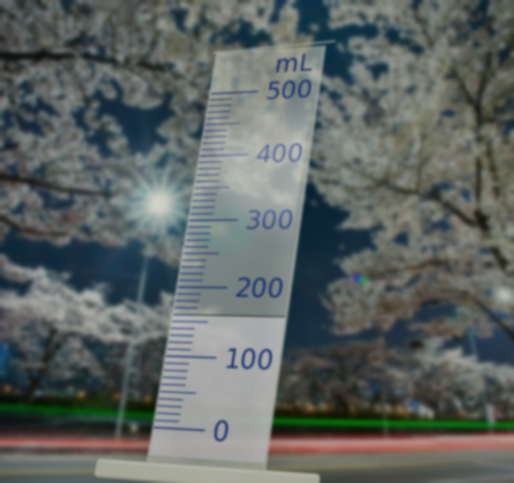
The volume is value=160 unit=mL
